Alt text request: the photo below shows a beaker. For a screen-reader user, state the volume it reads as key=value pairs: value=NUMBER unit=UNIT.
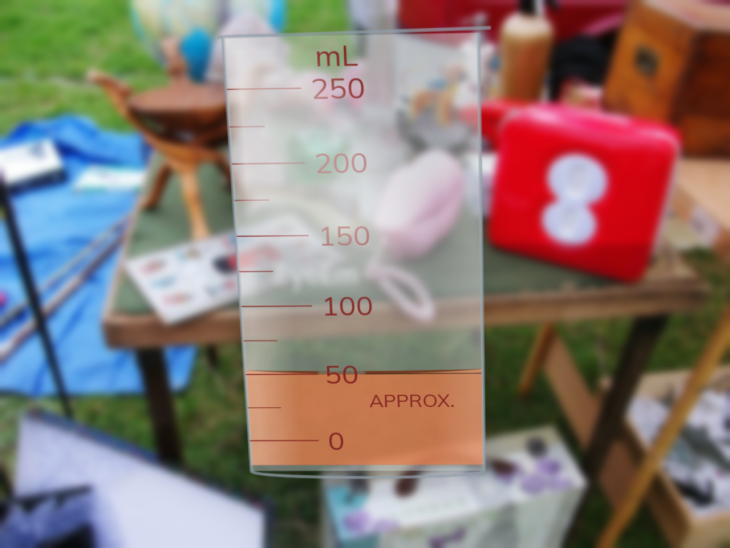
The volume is value=50 unit=mL
